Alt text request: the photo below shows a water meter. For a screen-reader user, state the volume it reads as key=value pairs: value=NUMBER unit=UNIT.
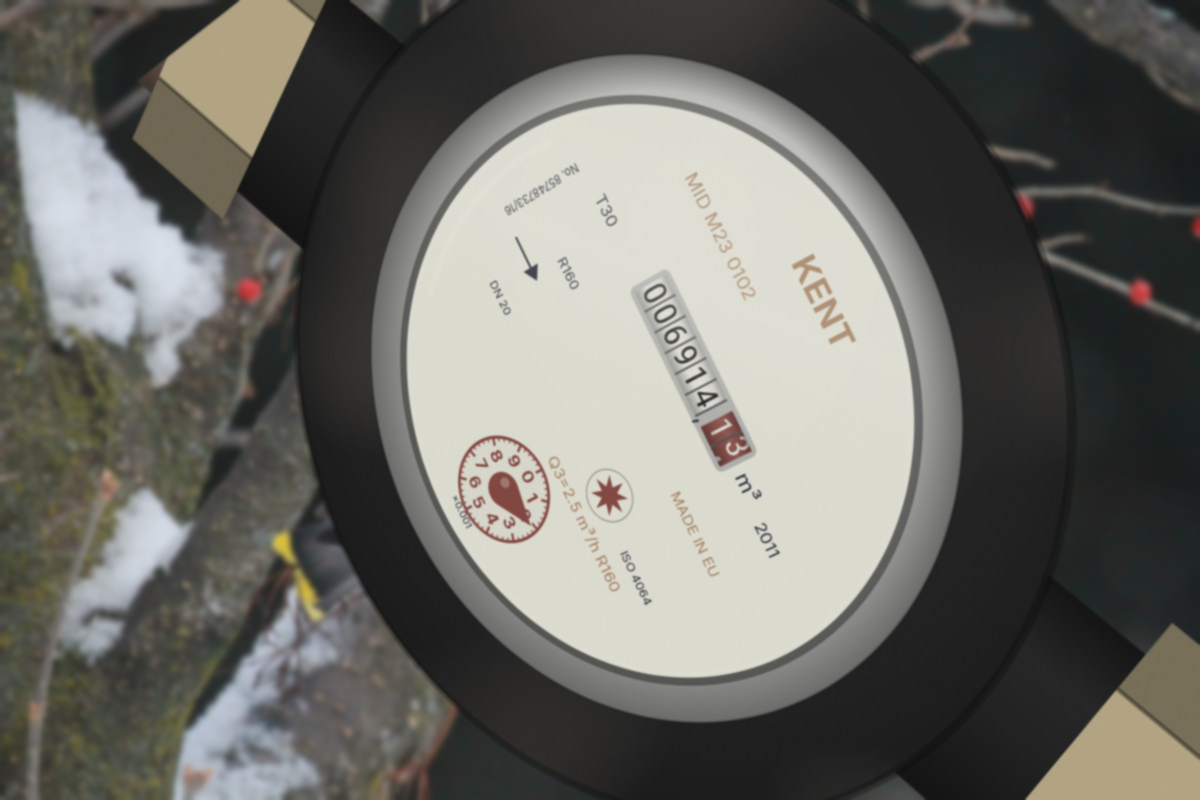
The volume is value=6914.132 unit=m³
